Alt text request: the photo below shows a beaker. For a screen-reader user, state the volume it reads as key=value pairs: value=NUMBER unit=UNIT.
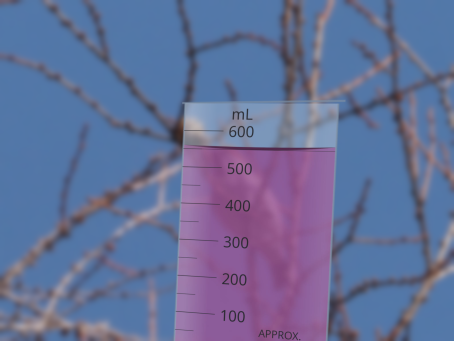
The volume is value=550 unit=mL
